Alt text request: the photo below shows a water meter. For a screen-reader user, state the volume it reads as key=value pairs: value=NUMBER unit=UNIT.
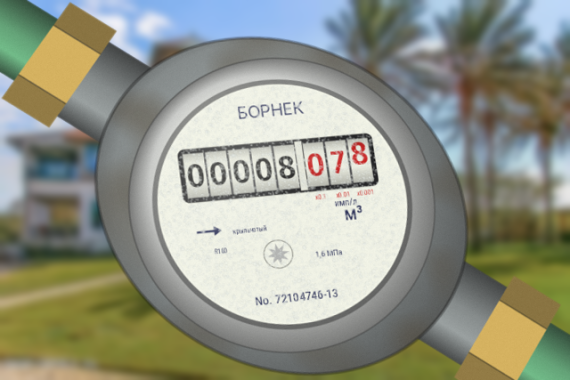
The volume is value=8.078 unit=m³
